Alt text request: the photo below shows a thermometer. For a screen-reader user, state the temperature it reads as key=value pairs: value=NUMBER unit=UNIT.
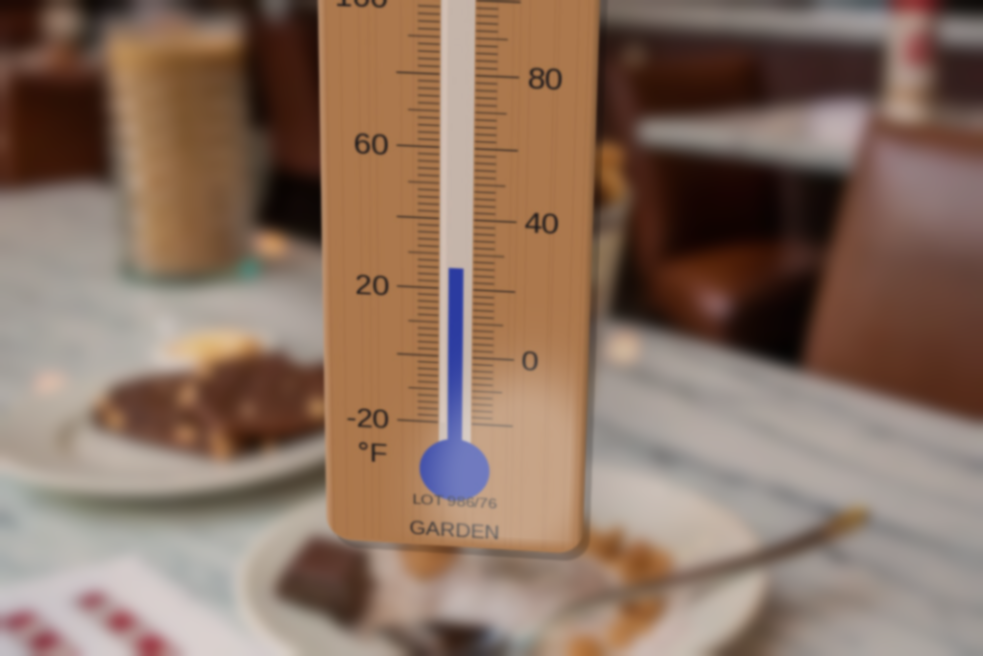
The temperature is value=26 unit=°F
